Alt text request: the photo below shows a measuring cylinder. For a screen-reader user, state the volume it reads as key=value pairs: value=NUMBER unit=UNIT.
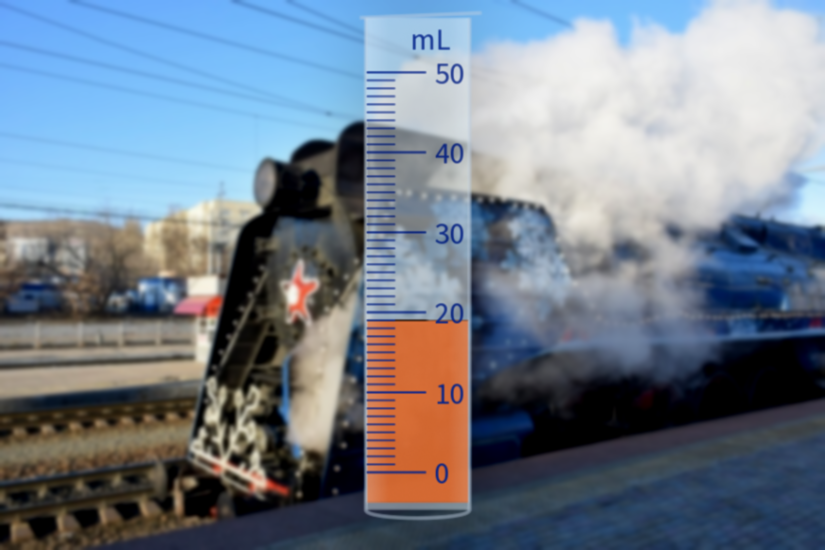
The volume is value=19 unit=mL
